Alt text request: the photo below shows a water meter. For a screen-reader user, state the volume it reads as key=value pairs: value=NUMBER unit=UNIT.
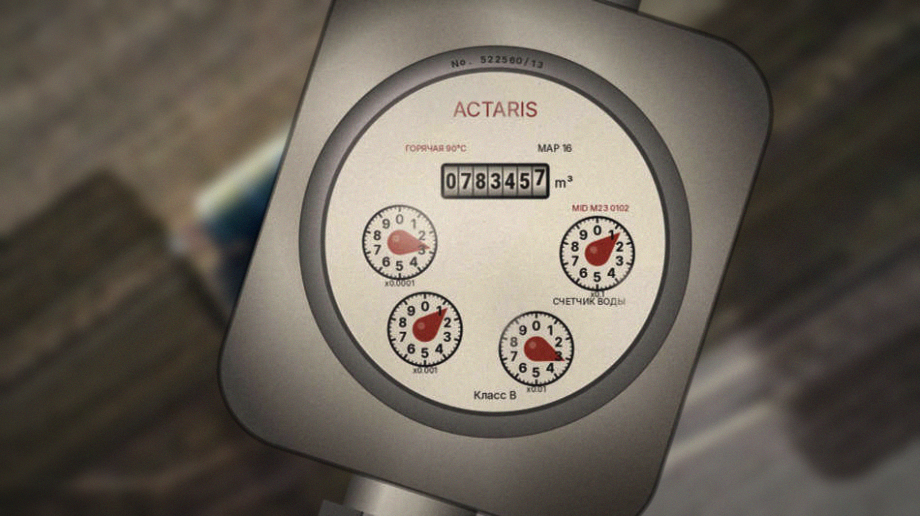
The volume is value=783457.1312 unit=m³
